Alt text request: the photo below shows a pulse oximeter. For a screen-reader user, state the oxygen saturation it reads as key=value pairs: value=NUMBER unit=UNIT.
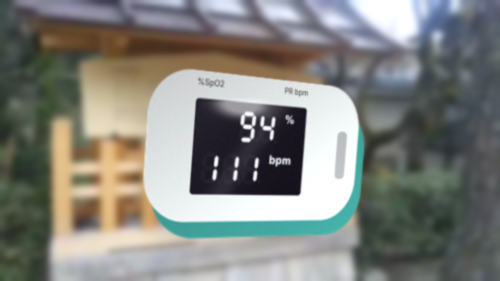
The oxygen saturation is value=94 unit=%
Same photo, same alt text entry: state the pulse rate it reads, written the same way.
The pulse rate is value=111 unit=bpm
